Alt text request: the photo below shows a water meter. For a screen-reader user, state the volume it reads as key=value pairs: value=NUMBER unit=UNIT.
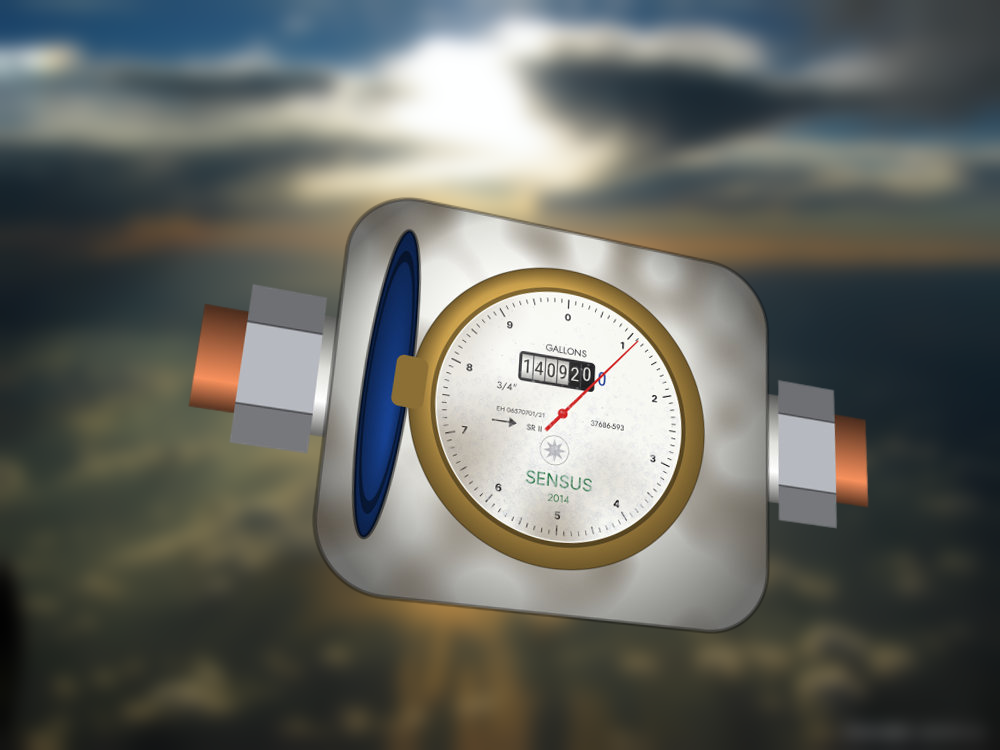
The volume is value=1409201.1 unit=gal
